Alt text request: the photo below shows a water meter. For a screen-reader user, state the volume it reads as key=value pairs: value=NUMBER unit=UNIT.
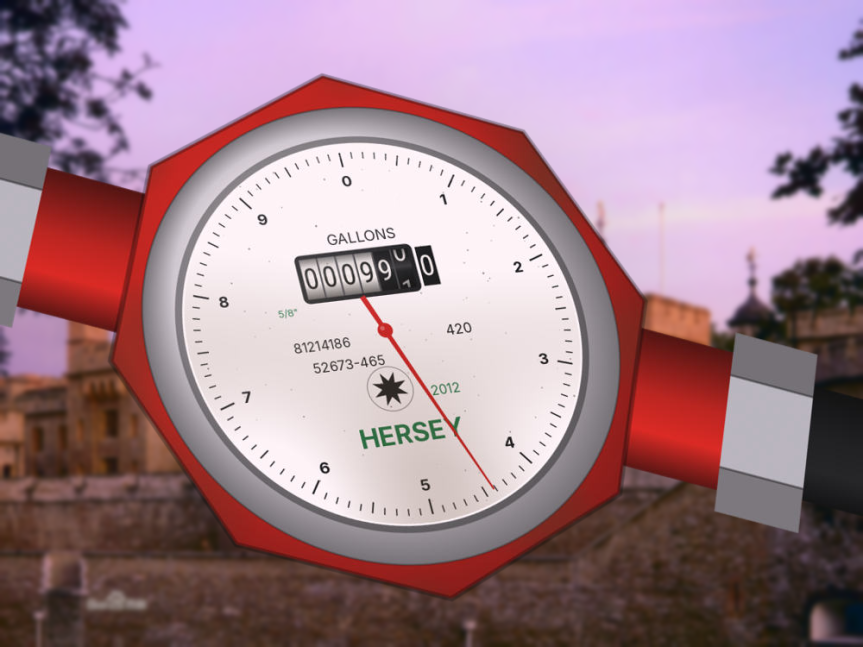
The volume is value=9904.4 unit=gal
